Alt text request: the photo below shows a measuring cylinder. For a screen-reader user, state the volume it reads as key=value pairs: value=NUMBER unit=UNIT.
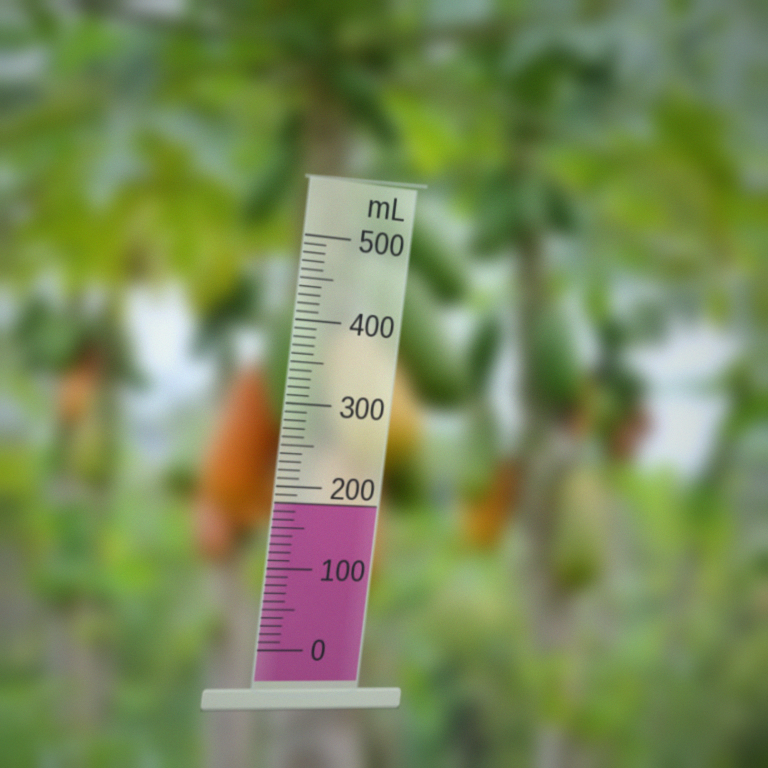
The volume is value=180 unit=mL
